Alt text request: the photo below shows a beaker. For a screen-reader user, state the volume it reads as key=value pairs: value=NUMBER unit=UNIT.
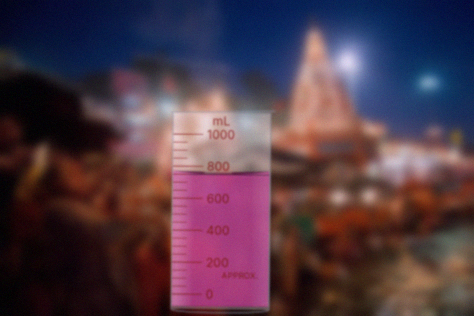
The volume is value=750 unit=mL
